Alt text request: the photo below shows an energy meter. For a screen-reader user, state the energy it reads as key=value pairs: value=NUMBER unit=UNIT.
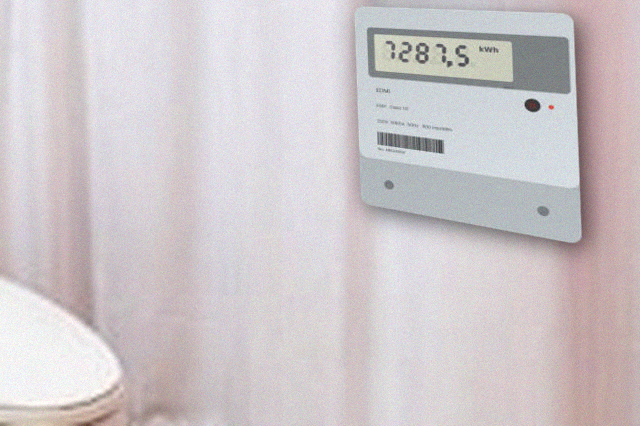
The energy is value=7287.5 unit=kWh
